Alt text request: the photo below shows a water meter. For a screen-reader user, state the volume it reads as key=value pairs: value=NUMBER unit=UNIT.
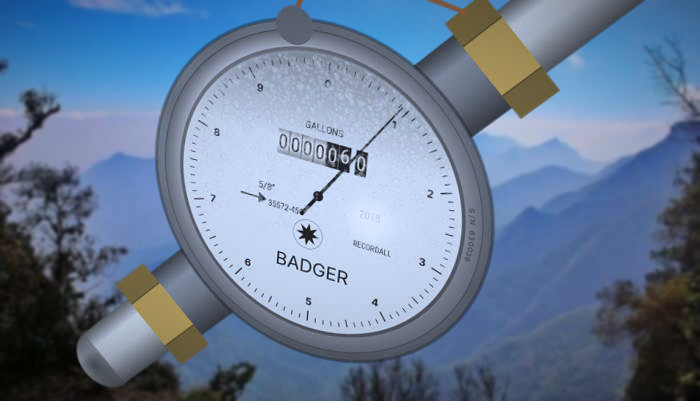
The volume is value=60.9 unit=gal
